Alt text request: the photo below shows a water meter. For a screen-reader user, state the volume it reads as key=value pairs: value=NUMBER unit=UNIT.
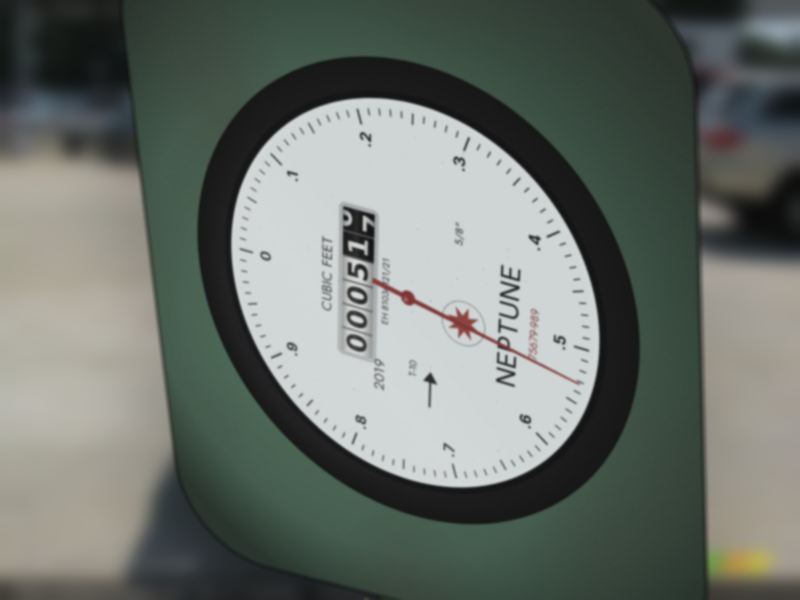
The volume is value=516.53 unit=ft³
